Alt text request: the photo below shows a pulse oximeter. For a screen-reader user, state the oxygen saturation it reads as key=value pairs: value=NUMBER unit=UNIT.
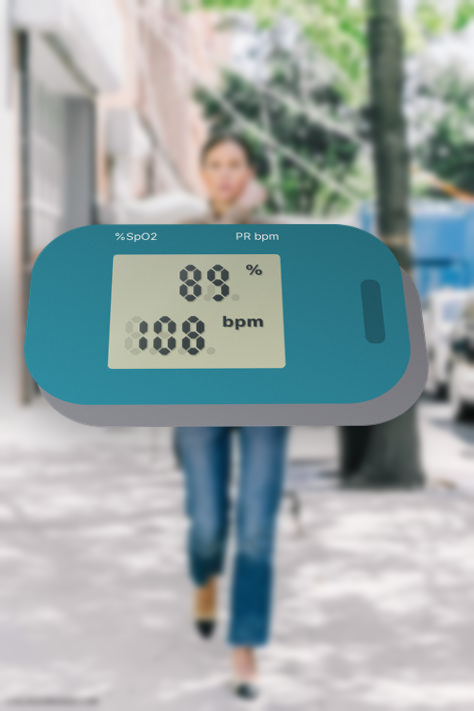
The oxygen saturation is value=89 unit=%
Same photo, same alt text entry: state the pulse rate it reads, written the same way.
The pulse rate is value=108 unit=bpm
